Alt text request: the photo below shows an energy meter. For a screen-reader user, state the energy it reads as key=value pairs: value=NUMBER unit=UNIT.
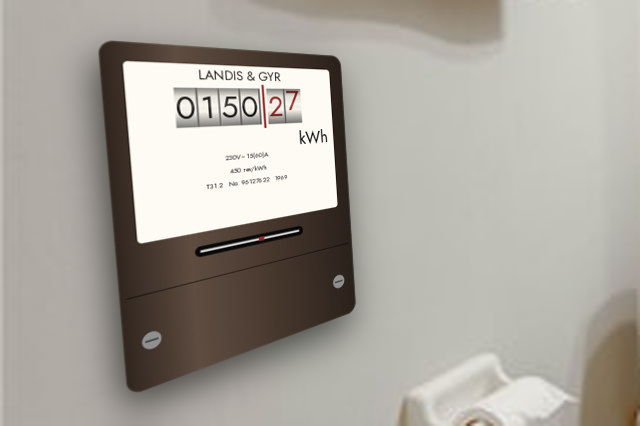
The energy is value=150.27 unit=kWh
